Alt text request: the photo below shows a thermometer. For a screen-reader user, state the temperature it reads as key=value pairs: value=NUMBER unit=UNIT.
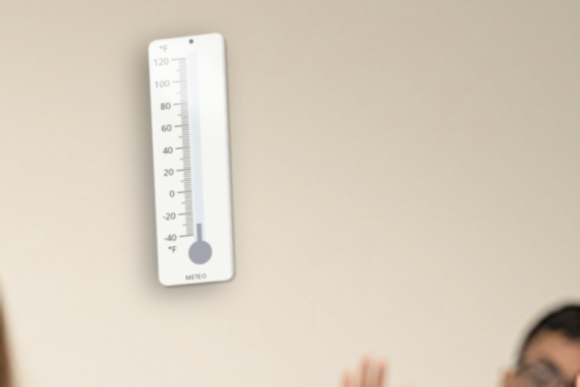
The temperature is value=-30 unit=°F
